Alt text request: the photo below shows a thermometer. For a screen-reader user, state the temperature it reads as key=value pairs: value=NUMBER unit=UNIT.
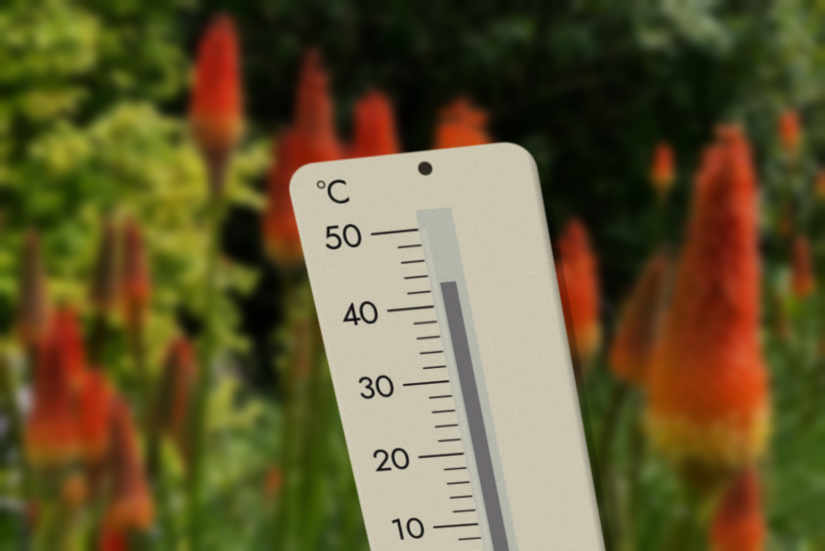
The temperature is value=43 unit=°C
